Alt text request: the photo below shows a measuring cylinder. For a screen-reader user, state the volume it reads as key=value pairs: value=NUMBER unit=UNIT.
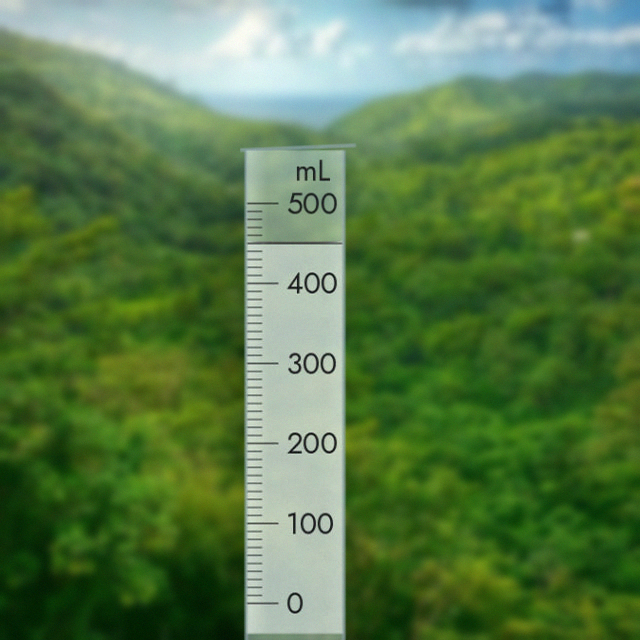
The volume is value=450 unit=mL
